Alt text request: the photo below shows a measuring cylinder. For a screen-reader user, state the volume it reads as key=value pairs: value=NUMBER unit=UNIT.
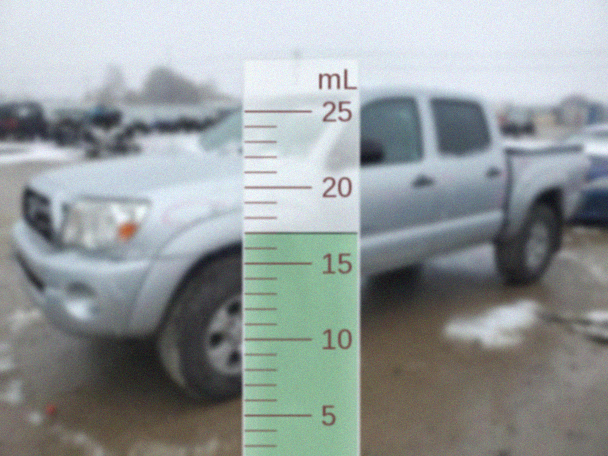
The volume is value=17 unit=mL
